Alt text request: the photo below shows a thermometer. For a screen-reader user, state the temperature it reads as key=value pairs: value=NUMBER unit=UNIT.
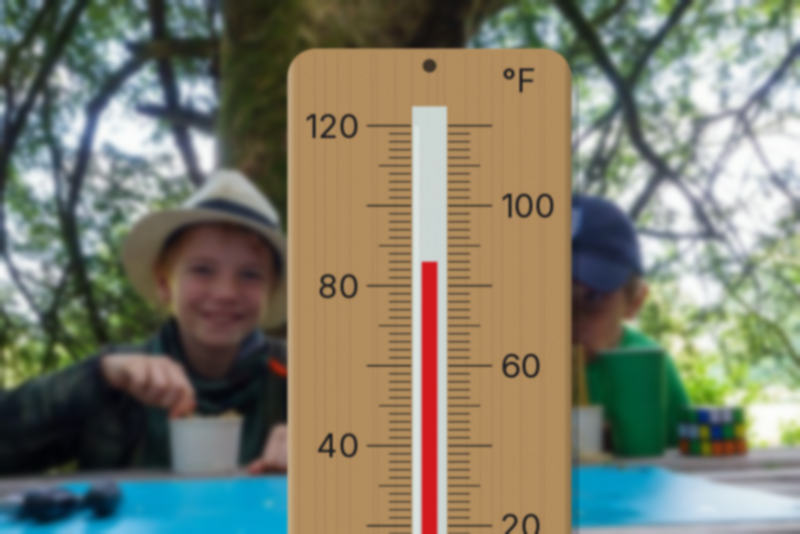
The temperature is value=86 unit=°F
